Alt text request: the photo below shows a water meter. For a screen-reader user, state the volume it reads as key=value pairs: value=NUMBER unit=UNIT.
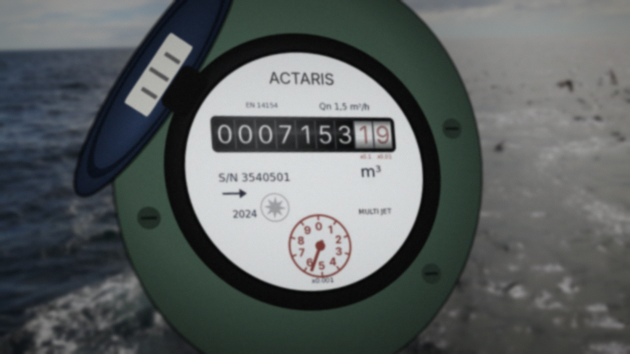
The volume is value=7153.195 unit=m³
